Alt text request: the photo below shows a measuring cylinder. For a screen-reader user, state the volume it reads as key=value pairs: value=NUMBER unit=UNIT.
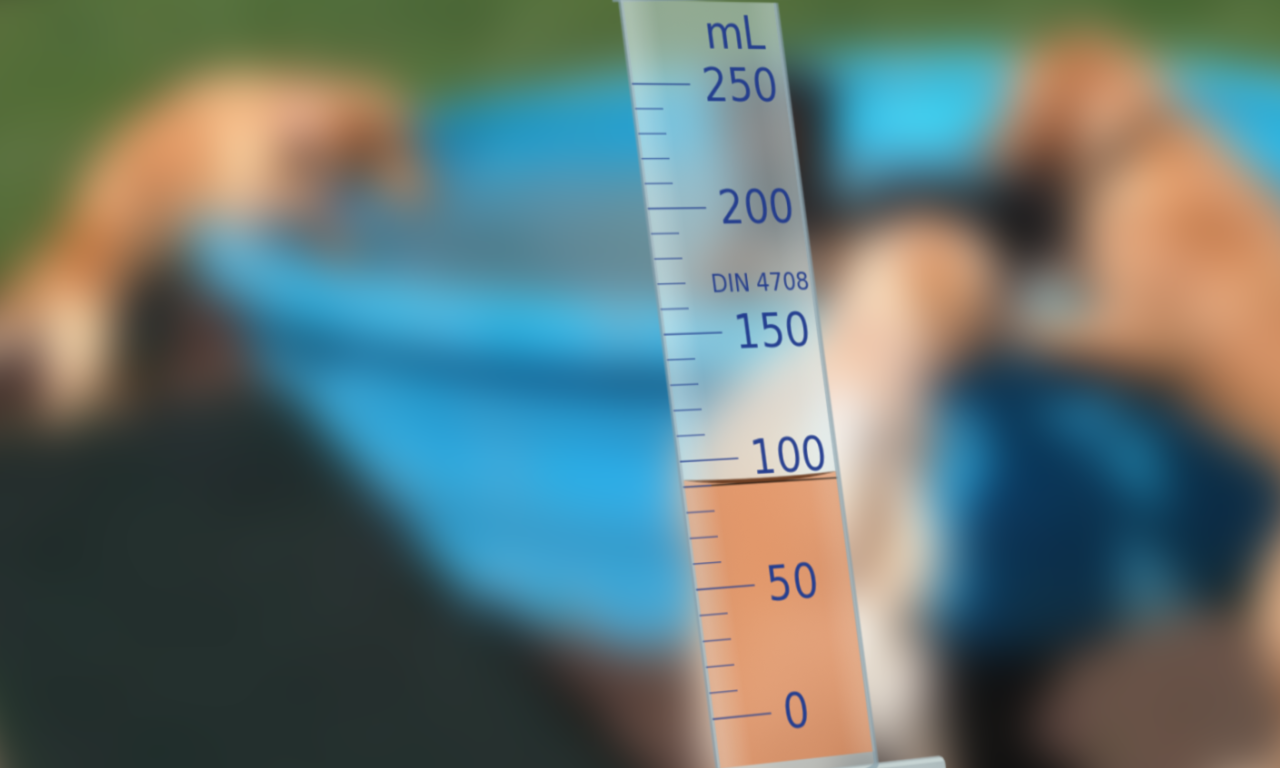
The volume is value=90 unit=mL
